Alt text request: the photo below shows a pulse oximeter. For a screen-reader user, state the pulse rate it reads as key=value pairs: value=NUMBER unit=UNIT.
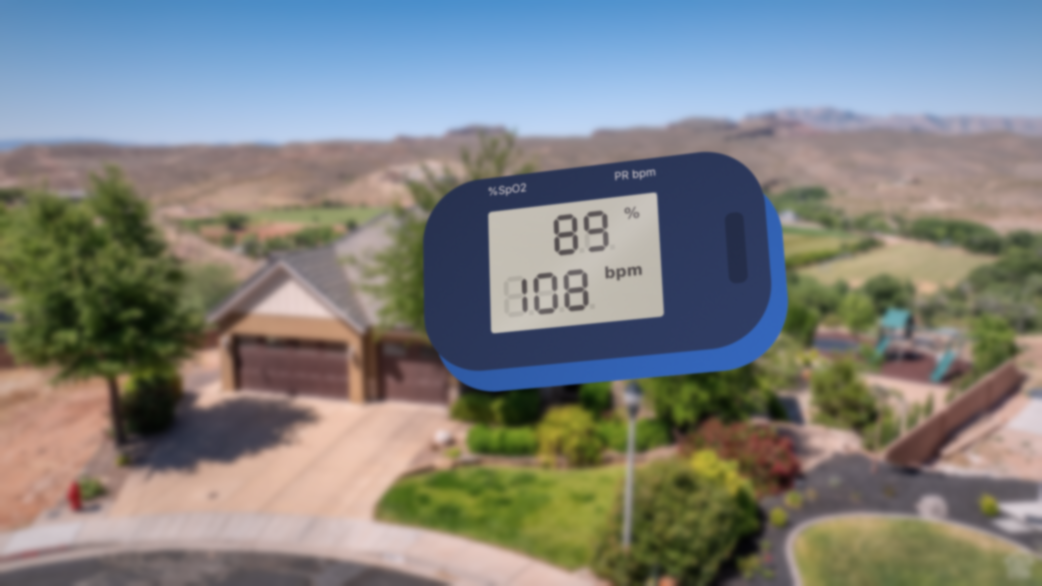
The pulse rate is value=108 unit=bpm
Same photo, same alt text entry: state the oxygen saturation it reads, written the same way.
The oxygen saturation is value=89 unit=%
